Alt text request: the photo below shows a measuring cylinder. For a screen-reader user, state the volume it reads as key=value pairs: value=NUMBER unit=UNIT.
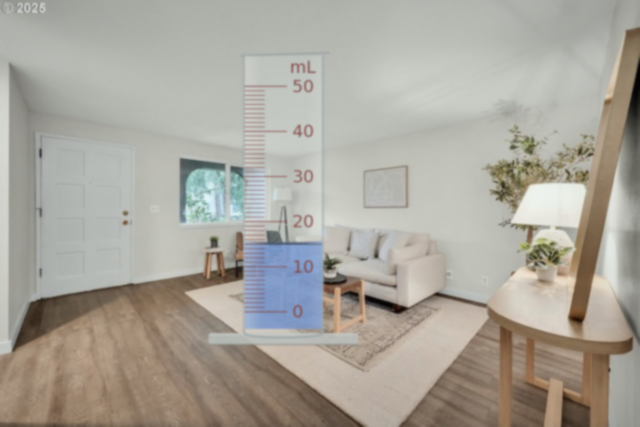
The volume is value=15 unit=mL
